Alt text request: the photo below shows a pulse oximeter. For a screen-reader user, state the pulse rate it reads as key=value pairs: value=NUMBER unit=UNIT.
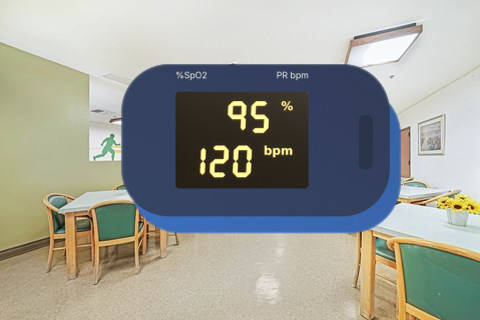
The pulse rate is value=120 unit=bpm
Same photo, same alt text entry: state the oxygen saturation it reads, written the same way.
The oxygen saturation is value=95 unit=%
